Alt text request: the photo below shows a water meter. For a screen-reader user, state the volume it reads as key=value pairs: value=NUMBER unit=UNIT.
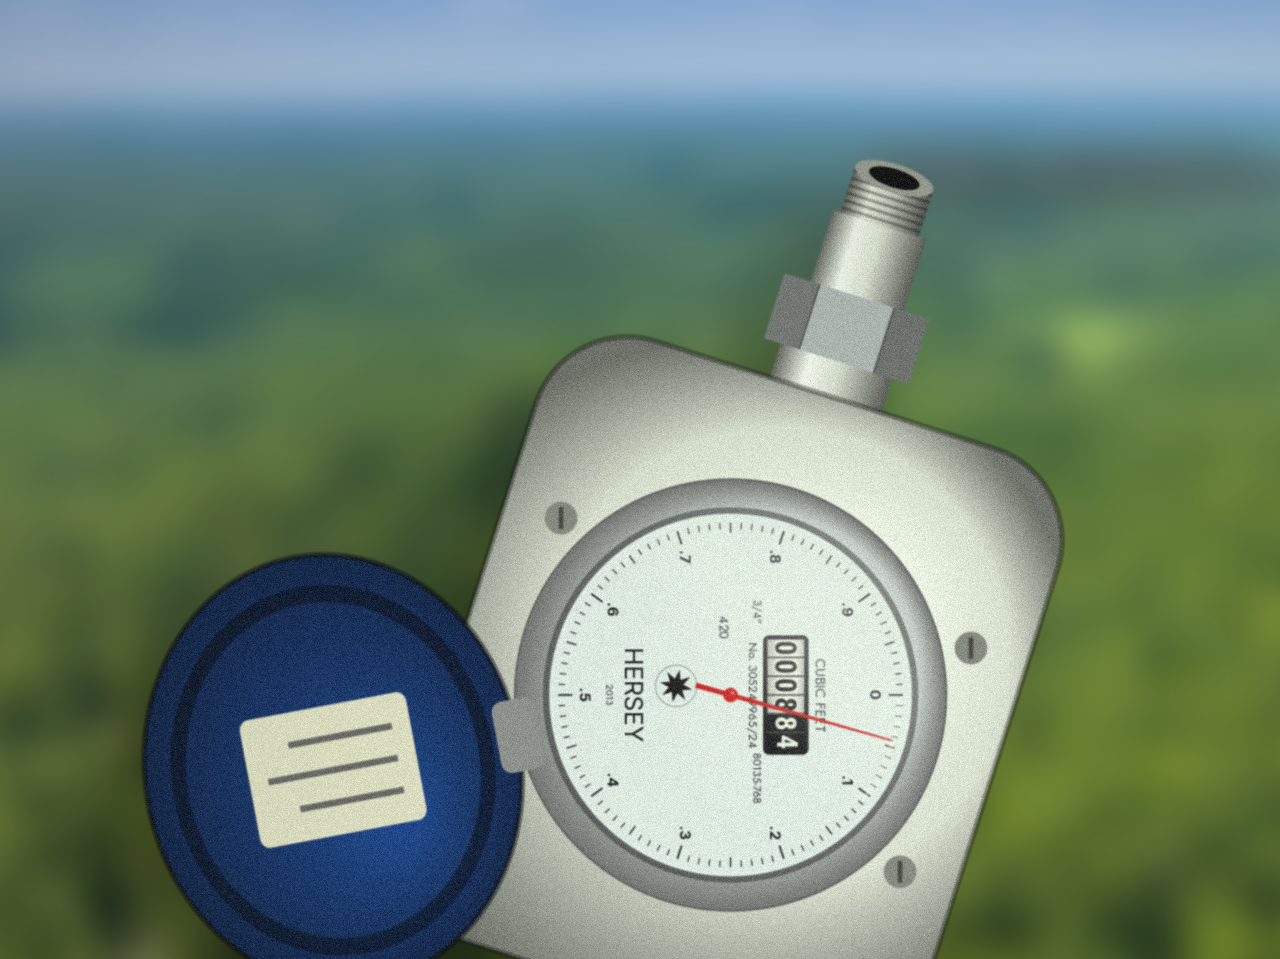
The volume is value=884.04 unit=ft³
